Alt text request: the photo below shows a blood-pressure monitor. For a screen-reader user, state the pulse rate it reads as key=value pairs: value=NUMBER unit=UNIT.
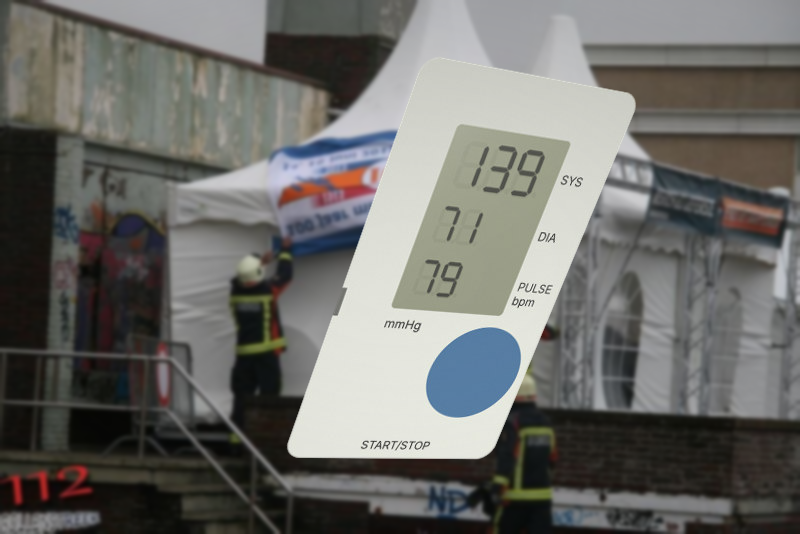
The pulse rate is value=79 unit=bpm
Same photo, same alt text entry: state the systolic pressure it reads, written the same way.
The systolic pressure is value=139 unit=mmHg
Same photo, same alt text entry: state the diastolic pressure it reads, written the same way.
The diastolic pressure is value=71 unit=mmHg
